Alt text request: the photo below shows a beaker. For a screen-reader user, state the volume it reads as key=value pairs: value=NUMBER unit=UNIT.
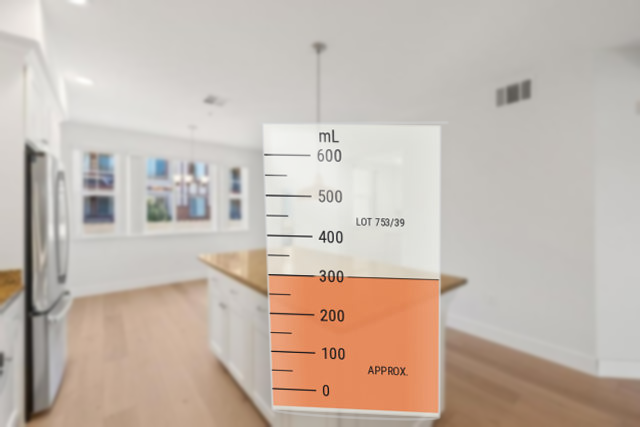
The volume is value=300 unit=mL
